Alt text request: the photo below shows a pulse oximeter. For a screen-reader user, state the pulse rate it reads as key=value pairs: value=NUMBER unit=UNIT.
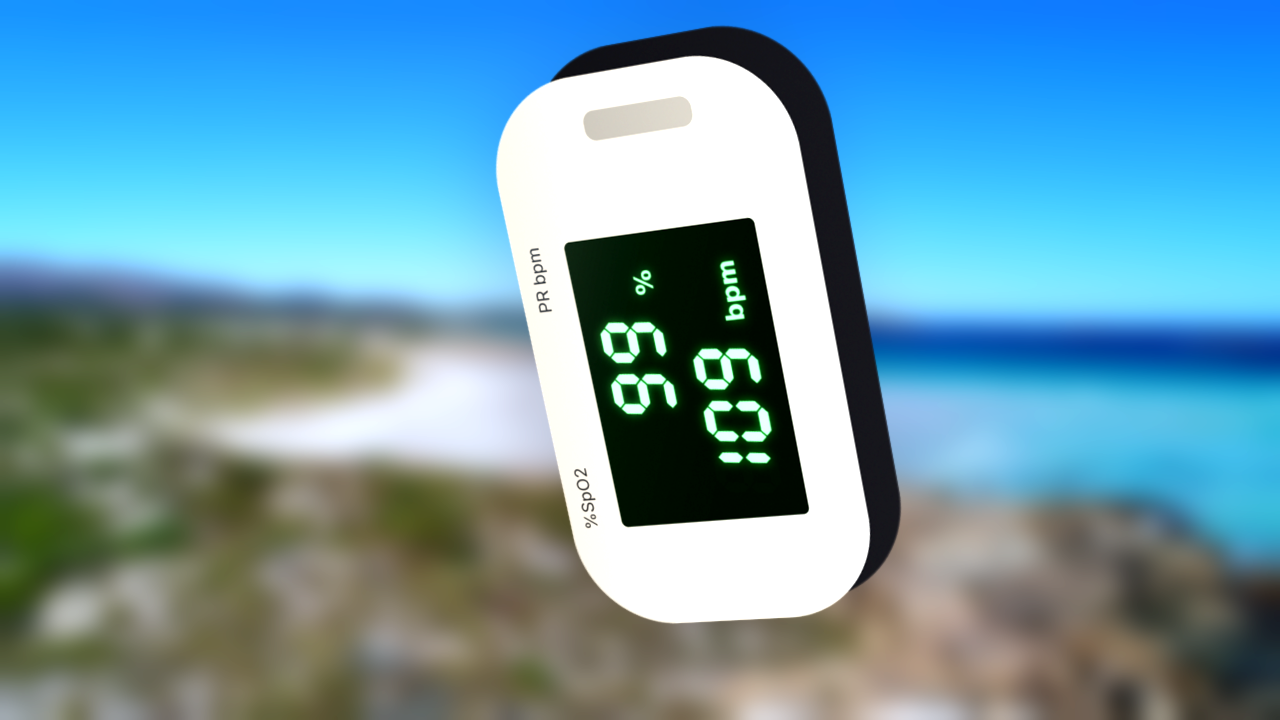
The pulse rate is value=109 unit=bpm
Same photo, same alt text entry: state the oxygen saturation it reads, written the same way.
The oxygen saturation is value=99 unit=%
